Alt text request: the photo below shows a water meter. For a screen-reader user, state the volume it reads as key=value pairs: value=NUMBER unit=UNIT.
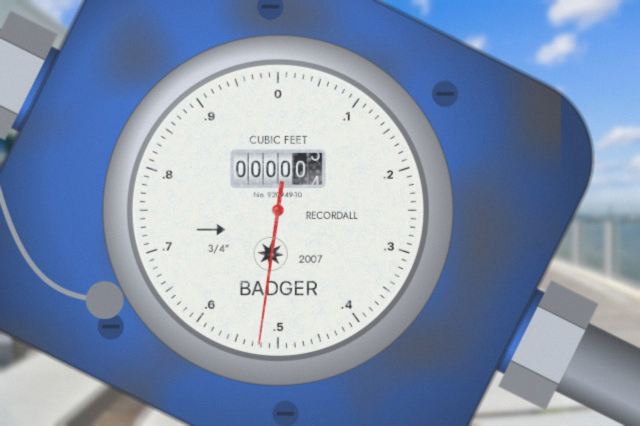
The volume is value=3.52 unit=ft³
